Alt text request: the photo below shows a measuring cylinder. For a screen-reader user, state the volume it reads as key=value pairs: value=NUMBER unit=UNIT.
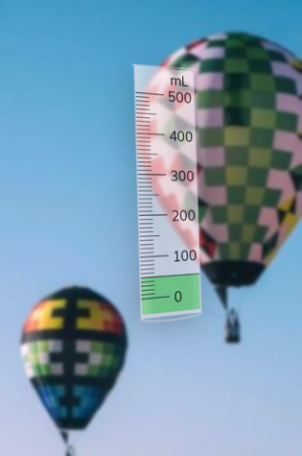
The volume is value=50 unit=mL
